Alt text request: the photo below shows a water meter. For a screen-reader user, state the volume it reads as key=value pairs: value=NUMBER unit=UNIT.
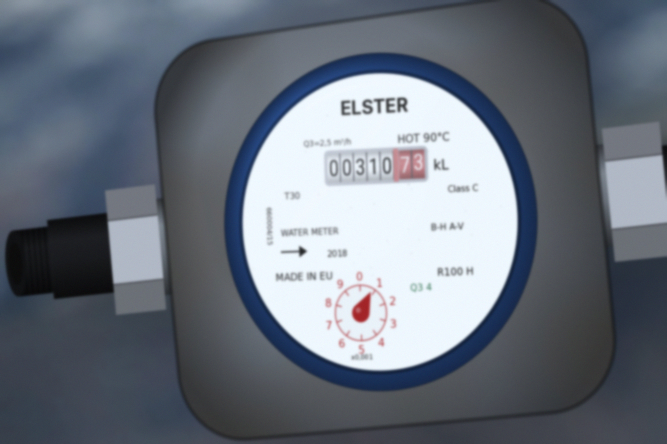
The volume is value=310.730 unit=kL
